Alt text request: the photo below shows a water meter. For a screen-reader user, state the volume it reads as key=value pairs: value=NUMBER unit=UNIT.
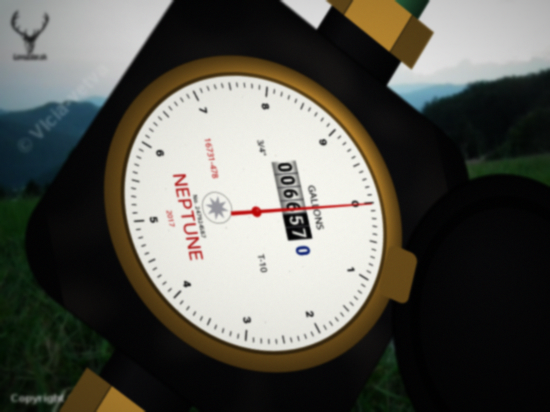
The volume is value=66570.0 unit=gal
